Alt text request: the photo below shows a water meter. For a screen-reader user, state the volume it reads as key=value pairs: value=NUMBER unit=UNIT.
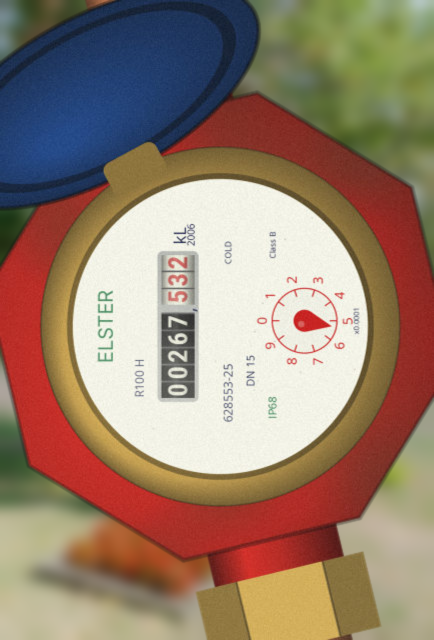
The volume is value=267.5325 unit=kL
